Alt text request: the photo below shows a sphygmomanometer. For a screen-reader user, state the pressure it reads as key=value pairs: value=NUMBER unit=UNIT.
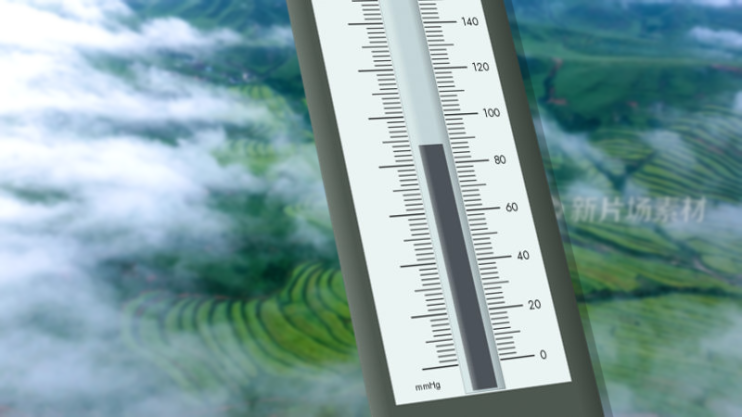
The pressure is value=88 unit=mmHg
